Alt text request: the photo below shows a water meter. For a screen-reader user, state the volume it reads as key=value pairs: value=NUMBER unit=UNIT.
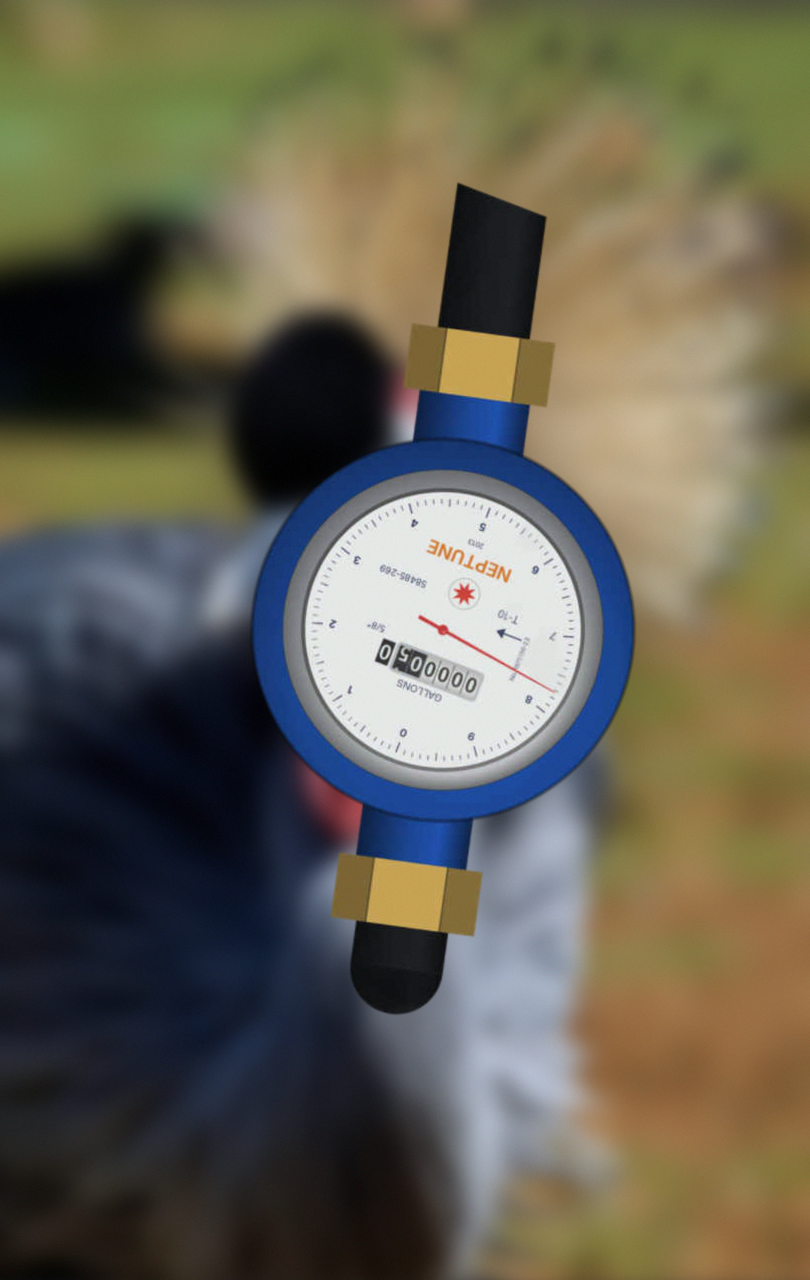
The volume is value=47.7 unit=gal
